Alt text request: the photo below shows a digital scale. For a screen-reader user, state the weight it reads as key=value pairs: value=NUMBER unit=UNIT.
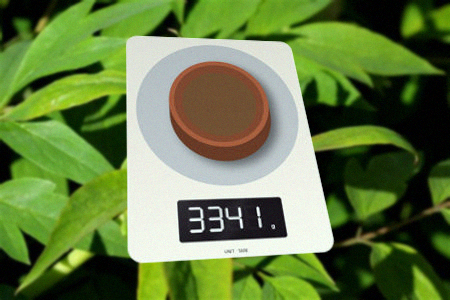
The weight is value=3341 unit=g
